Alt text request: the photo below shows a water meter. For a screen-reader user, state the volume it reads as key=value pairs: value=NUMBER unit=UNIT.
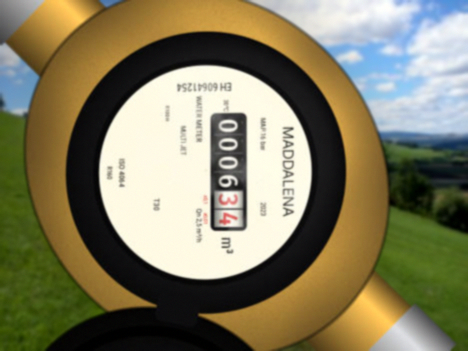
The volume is value=6.34 unit=m³
